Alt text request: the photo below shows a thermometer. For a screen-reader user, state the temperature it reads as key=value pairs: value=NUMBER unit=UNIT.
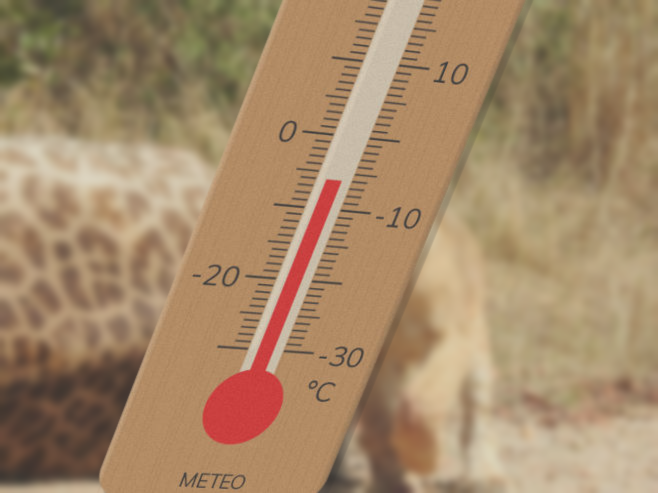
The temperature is value=-6 unit=°C
